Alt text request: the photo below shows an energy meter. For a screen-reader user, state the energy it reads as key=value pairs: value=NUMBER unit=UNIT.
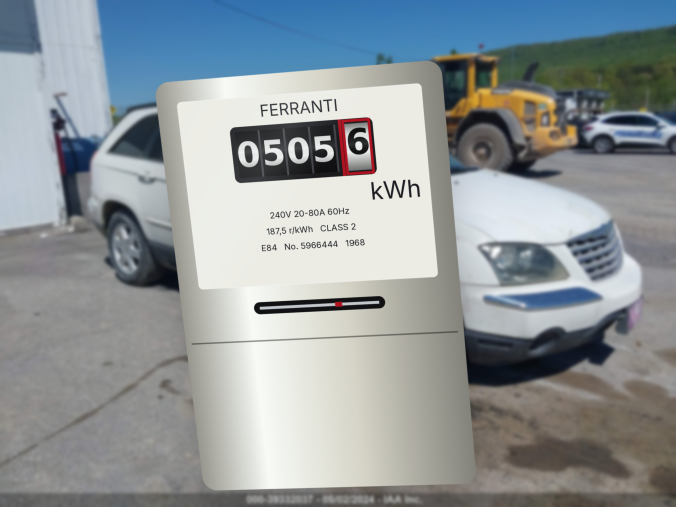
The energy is value=505.6 unit=kWh
